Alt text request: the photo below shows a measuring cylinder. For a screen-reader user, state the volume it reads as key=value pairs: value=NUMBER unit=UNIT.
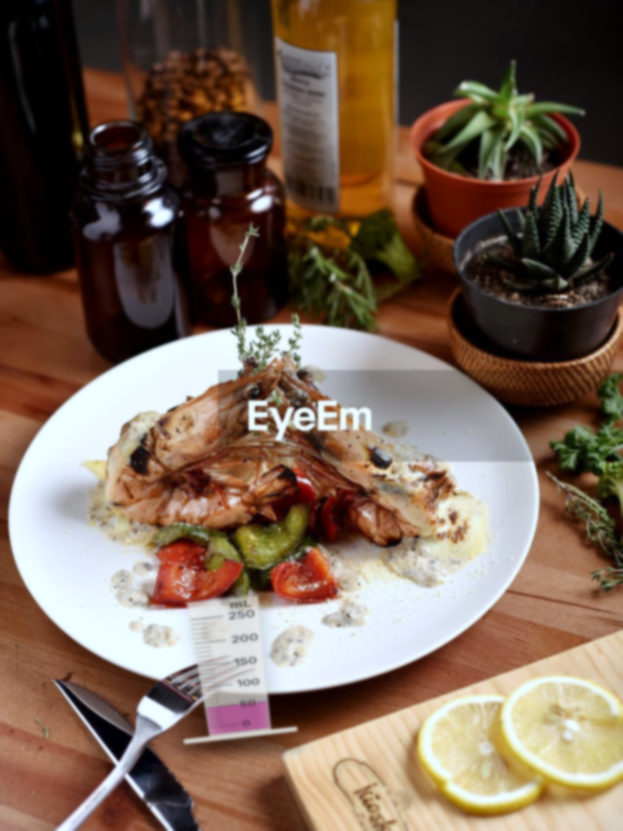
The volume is value=50 unit=mL
